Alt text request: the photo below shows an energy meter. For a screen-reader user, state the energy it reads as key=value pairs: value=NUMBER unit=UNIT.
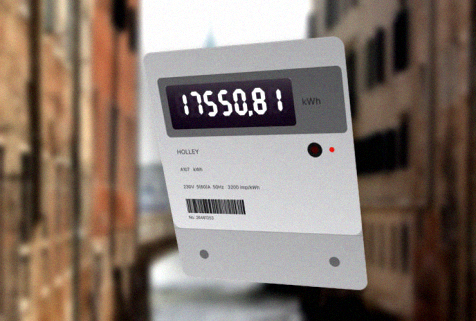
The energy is value=17550.81 unit=kWh
